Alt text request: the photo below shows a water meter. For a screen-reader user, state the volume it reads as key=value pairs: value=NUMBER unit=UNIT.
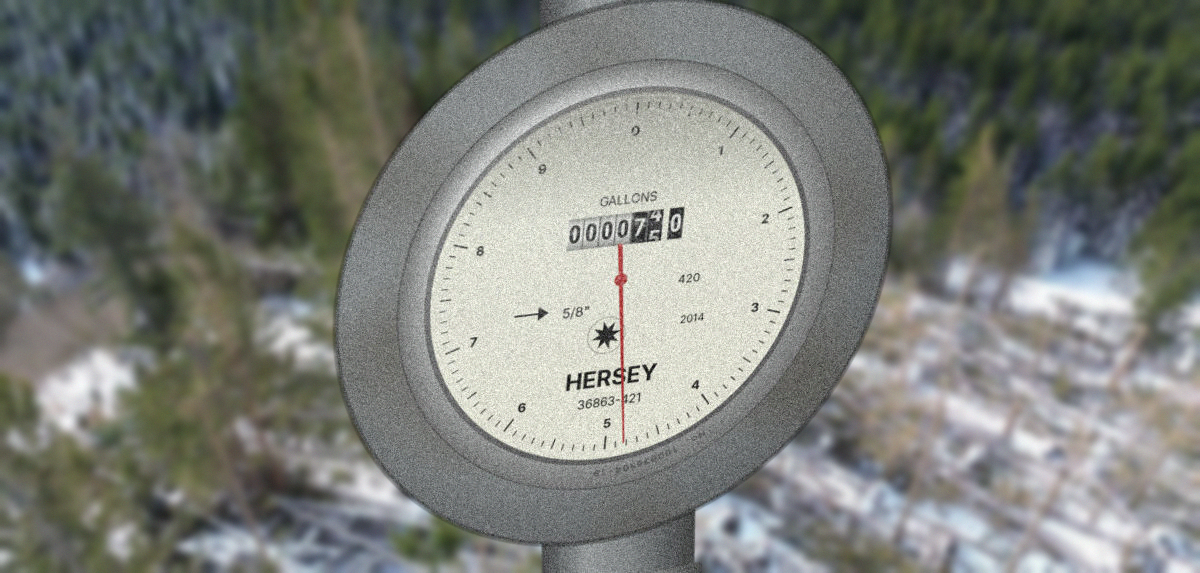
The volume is value=744.8 unit=gal
